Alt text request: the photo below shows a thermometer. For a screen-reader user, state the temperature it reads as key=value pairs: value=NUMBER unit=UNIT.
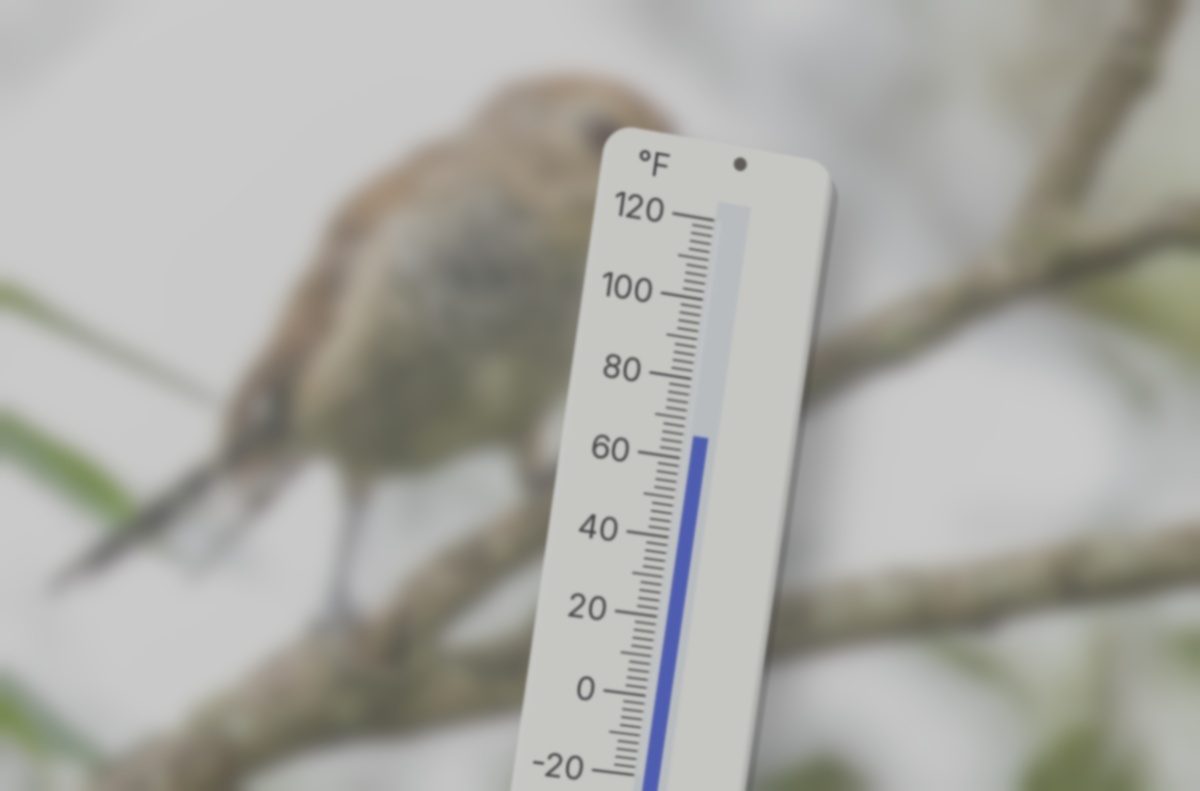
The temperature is value=66 unit=°F
